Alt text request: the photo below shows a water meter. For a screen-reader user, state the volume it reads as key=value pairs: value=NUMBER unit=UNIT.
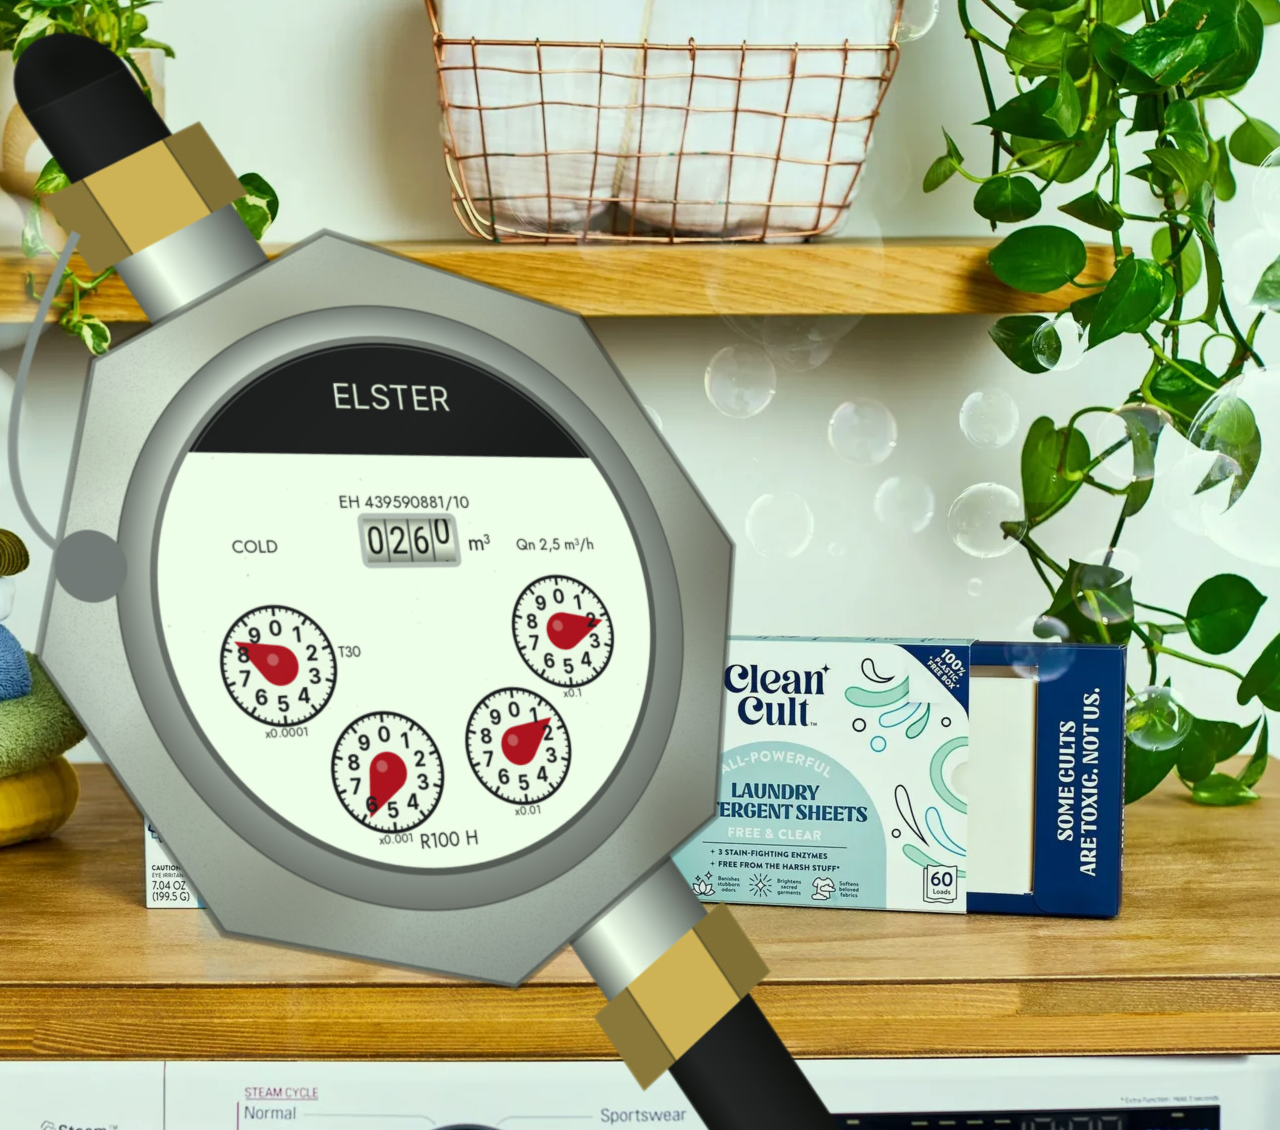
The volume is value=260.2158 unit=m³
